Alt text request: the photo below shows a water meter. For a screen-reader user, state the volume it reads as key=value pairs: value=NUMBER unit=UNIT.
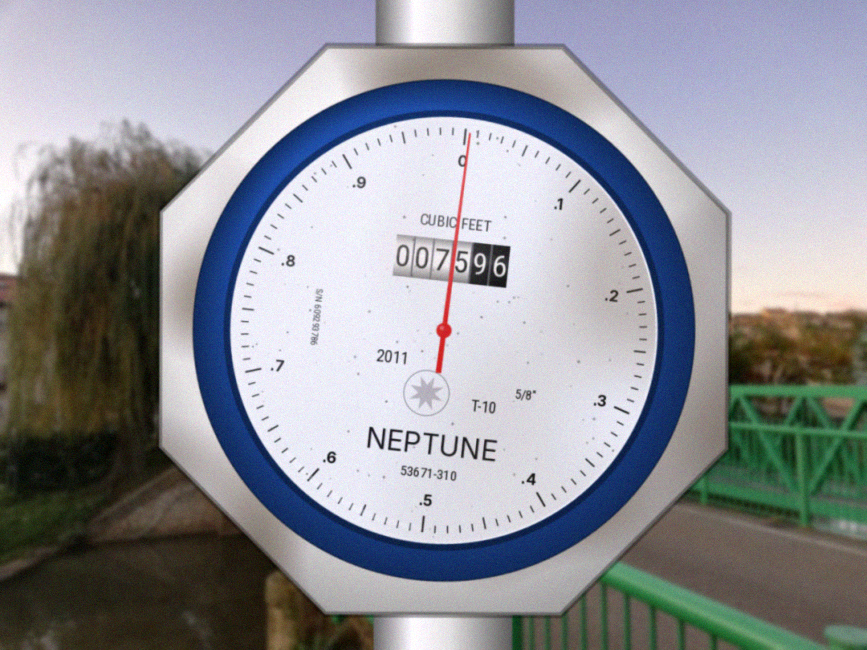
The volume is value=7596.00 unit=ft³
